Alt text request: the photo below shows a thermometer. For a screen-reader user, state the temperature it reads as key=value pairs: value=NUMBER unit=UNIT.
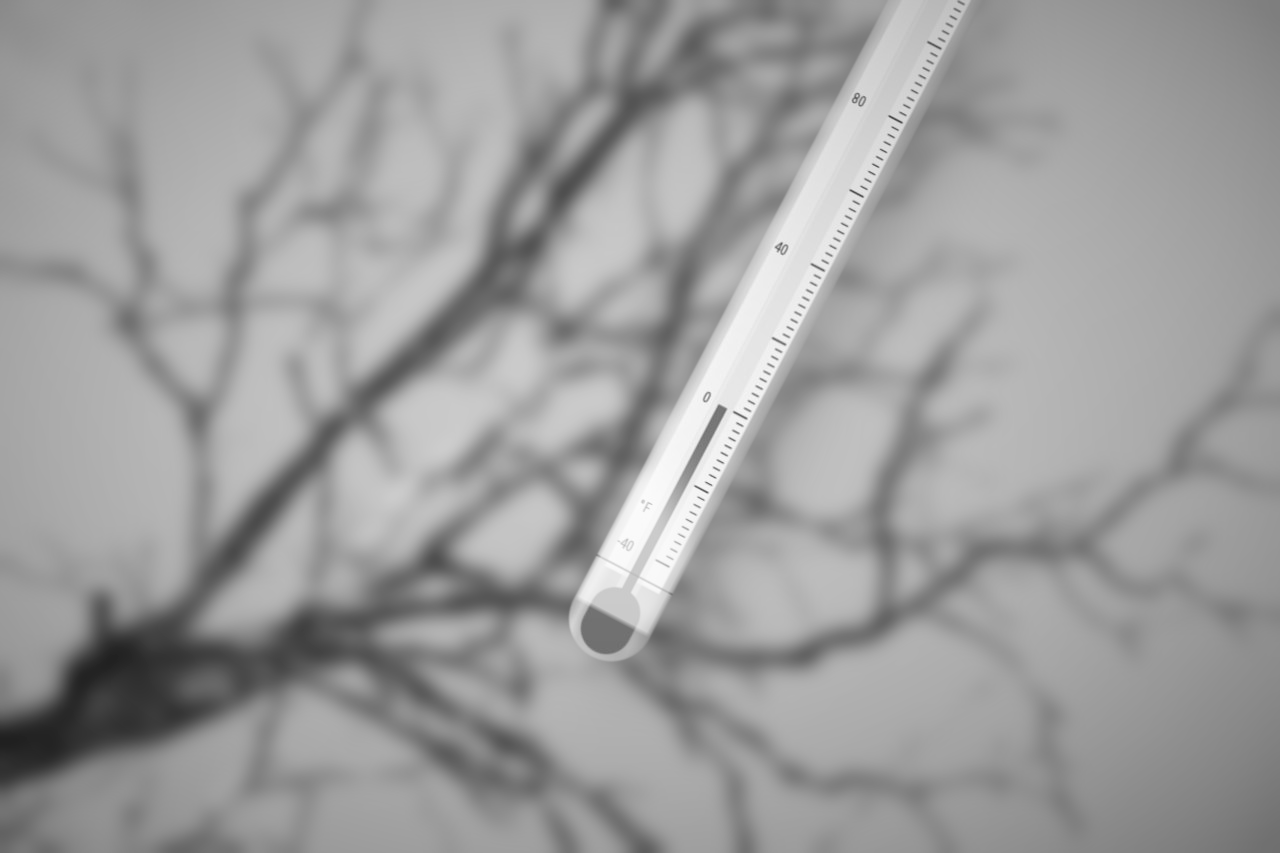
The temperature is value=0 unit=°F
